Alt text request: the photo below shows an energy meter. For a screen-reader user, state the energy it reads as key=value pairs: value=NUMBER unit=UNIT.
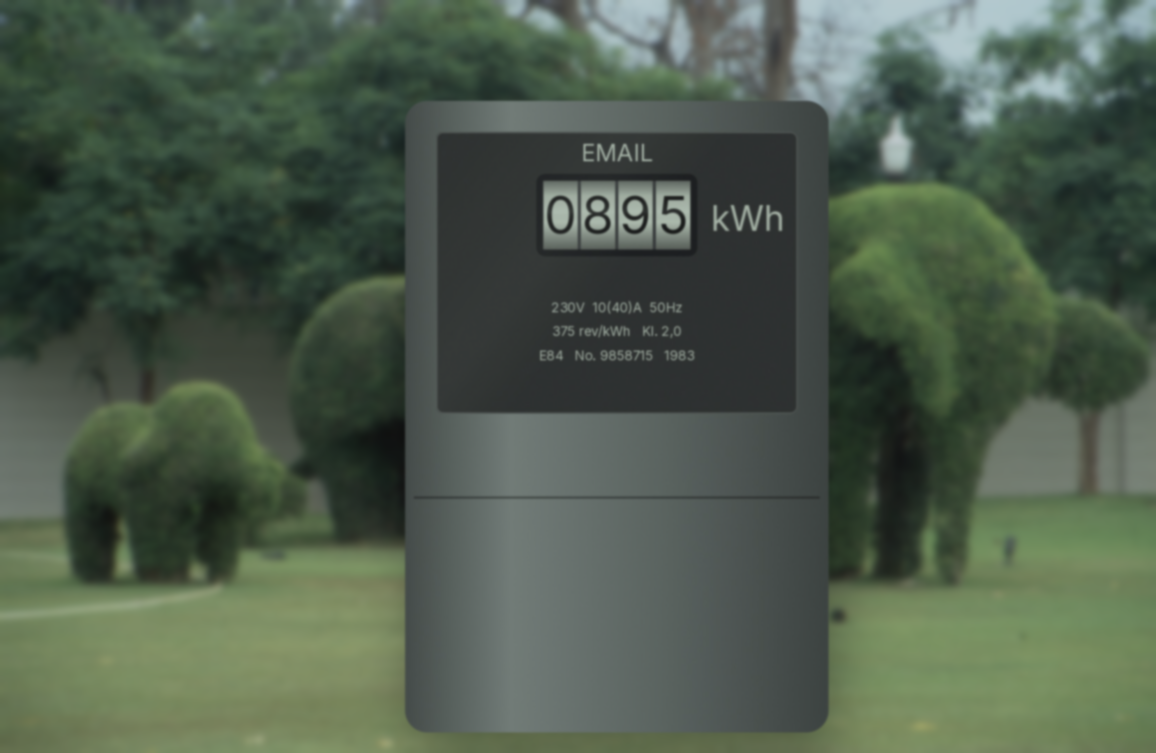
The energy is value=895 unit=kWh
